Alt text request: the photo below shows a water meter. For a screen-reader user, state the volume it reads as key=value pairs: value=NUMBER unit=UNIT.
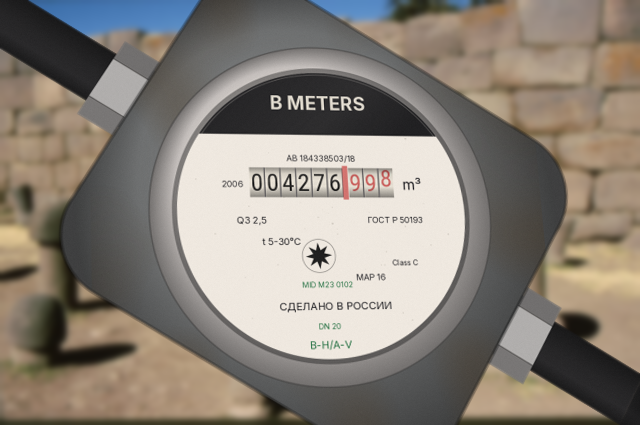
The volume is value=4276.998 unit=m³
